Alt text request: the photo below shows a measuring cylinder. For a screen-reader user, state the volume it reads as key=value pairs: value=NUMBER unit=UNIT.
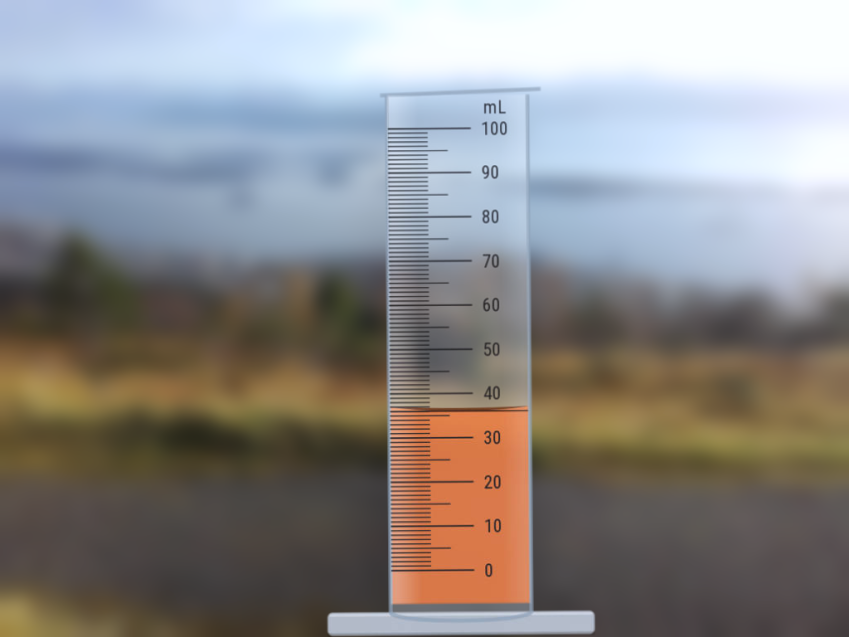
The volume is value=36 unit=mL
